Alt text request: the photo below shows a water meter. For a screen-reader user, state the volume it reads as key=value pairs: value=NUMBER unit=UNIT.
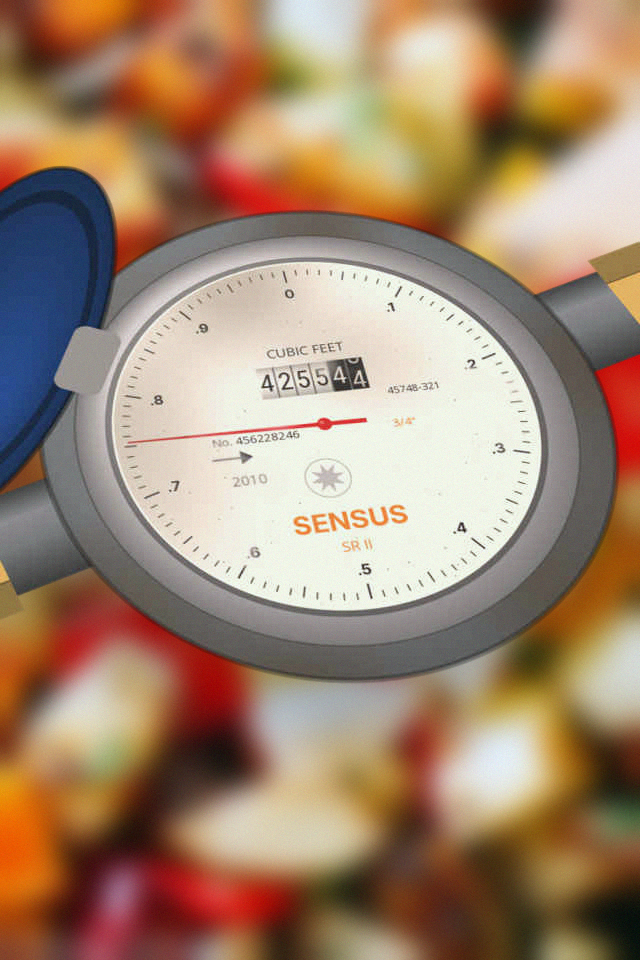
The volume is value=425543.75 unit=ft³
